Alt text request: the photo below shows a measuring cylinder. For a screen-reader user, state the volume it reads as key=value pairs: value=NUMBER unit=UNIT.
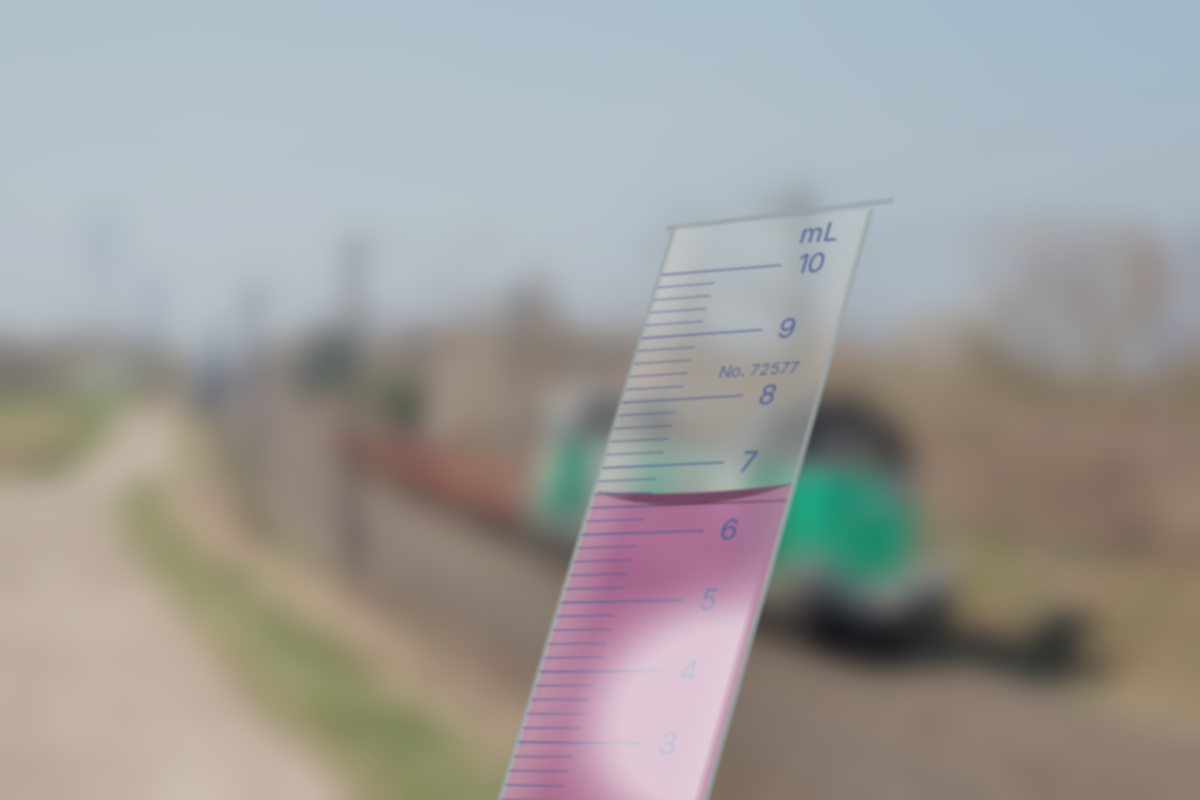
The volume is value=6.4 unit=mL
